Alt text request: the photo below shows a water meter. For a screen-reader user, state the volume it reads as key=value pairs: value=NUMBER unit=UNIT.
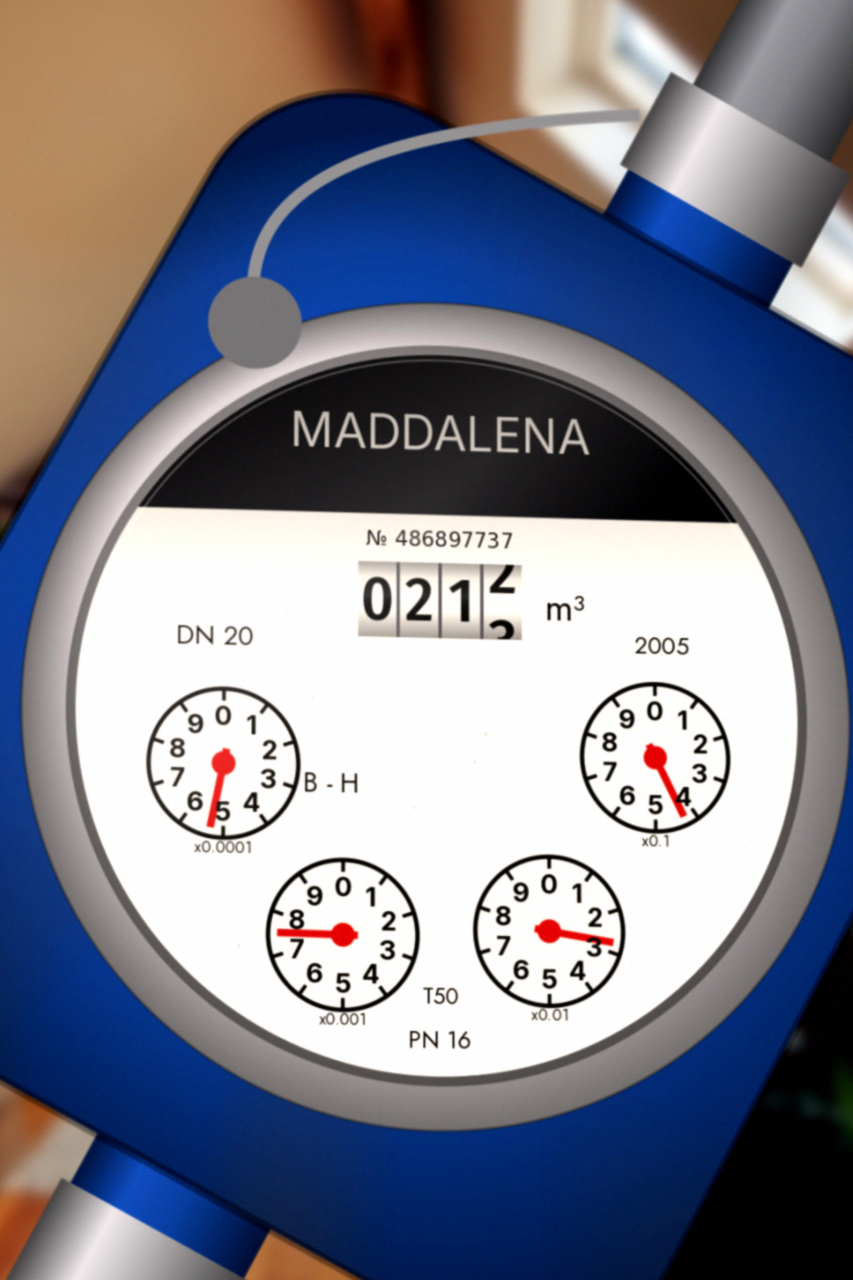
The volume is value=212.4275 unit=m³
